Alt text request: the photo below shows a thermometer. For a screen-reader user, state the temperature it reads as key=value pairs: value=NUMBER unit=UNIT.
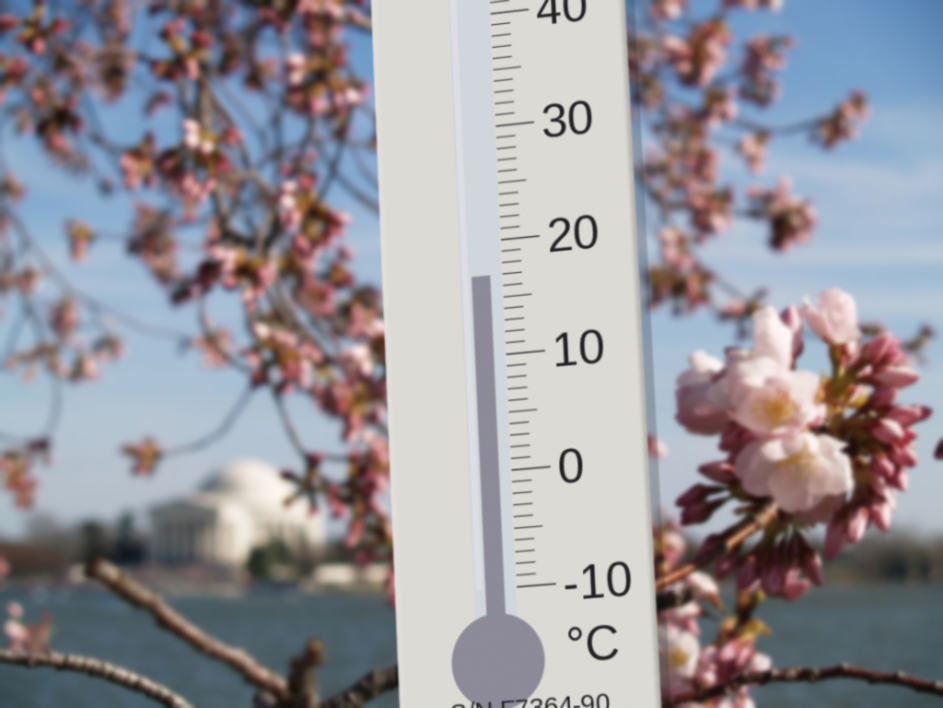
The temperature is value=17 unit=°C
